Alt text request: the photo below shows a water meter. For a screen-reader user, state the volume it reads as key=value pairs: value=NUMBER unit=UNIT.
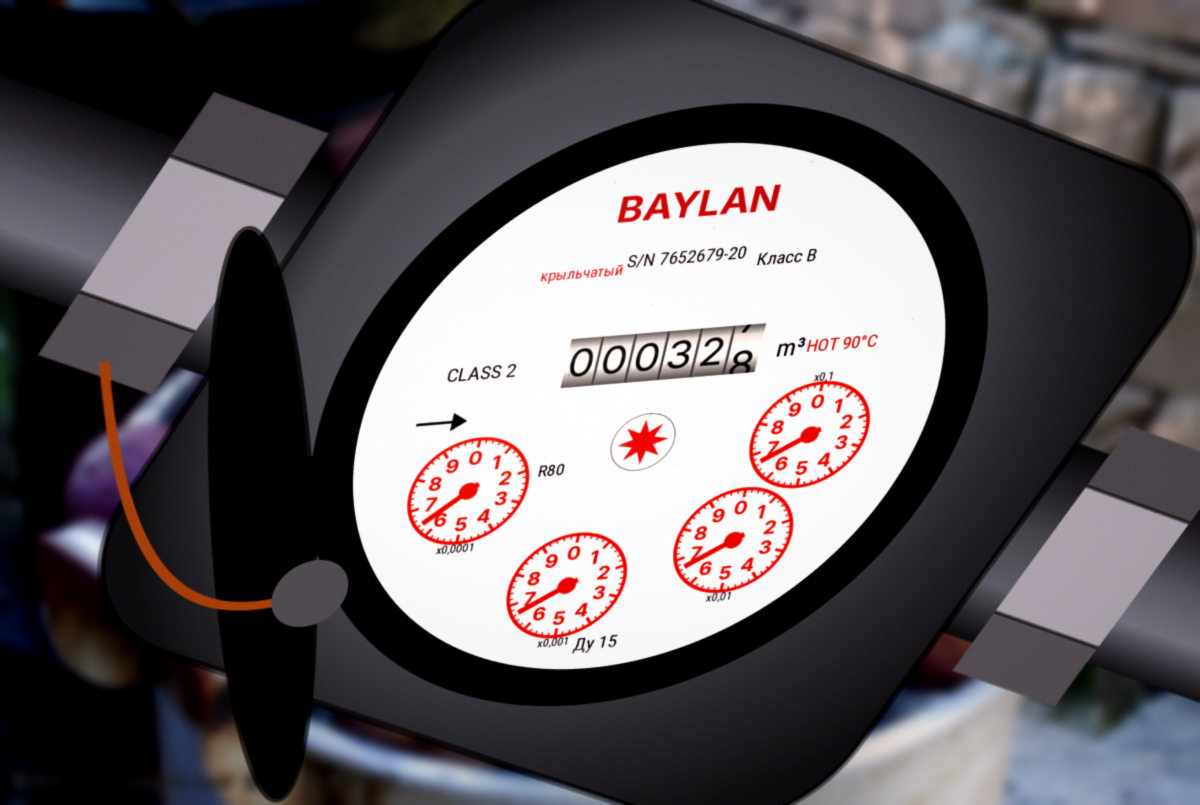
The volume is value=327.6666 unit=m³
